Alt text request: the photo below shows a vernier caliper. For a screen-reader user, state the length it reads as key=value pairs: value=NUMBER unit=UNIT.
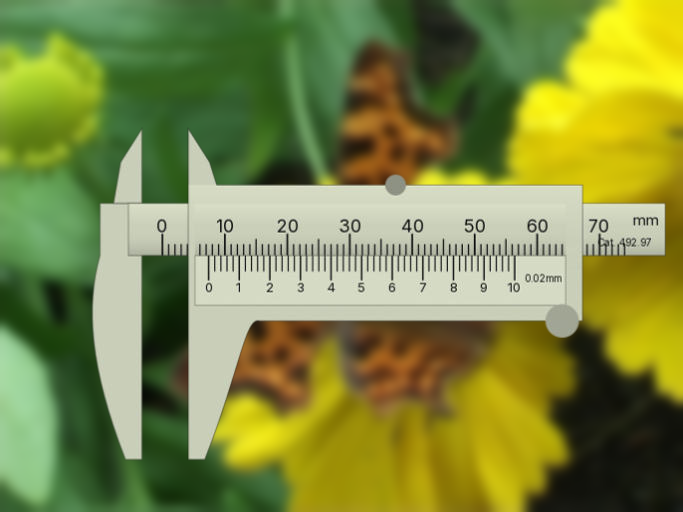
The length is value=7.4 unit=mm
